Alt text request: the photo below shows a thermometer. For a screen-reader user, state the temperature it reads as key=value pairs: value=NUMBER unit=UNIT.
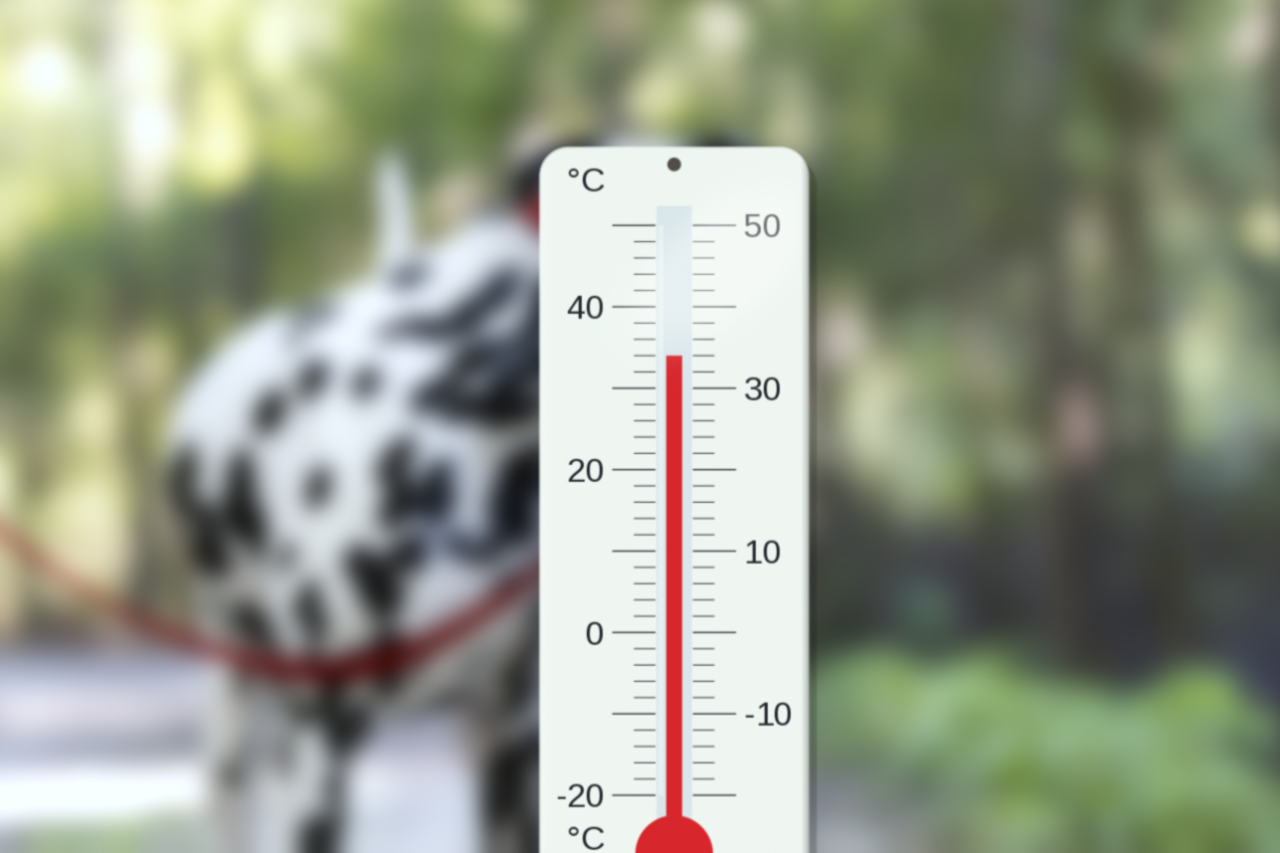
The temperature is value=34 unit=°C
